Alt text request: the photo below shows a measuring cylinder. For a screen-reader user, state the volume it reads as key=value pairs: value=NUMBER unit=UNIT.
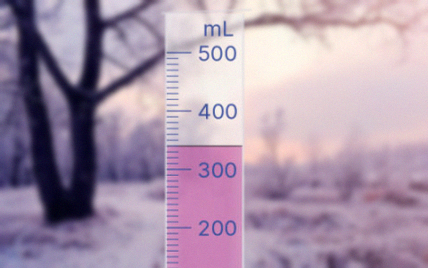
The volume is value=340 unit=mL
